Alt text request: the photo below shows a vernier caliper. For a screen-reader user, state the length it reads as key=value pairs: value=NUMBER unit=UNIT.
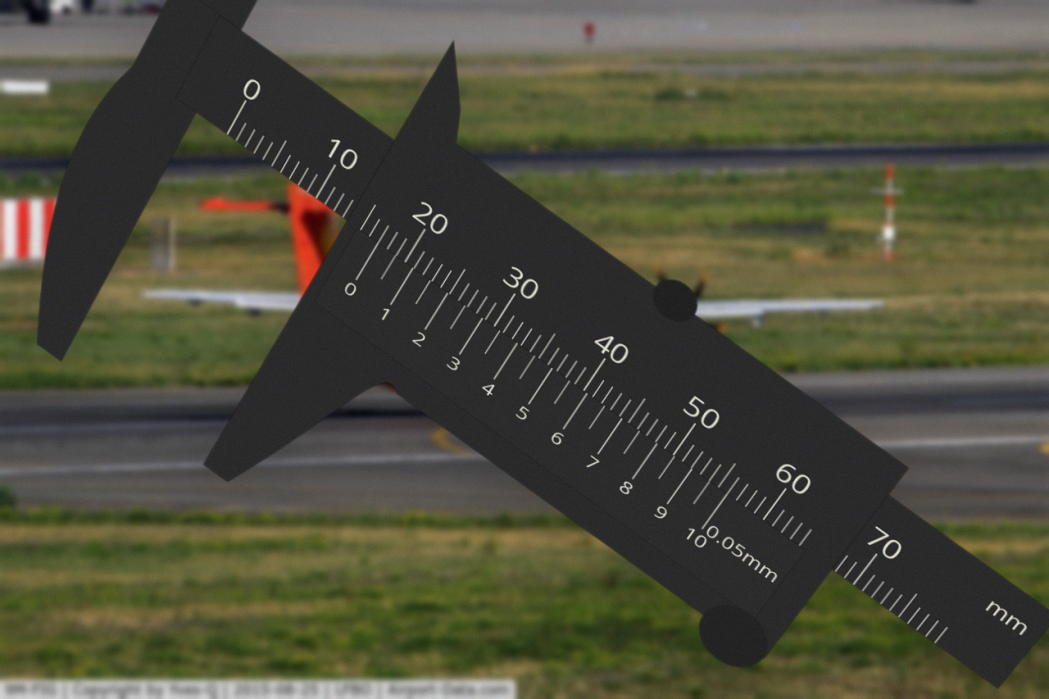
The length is value=17.0 unit=mm
